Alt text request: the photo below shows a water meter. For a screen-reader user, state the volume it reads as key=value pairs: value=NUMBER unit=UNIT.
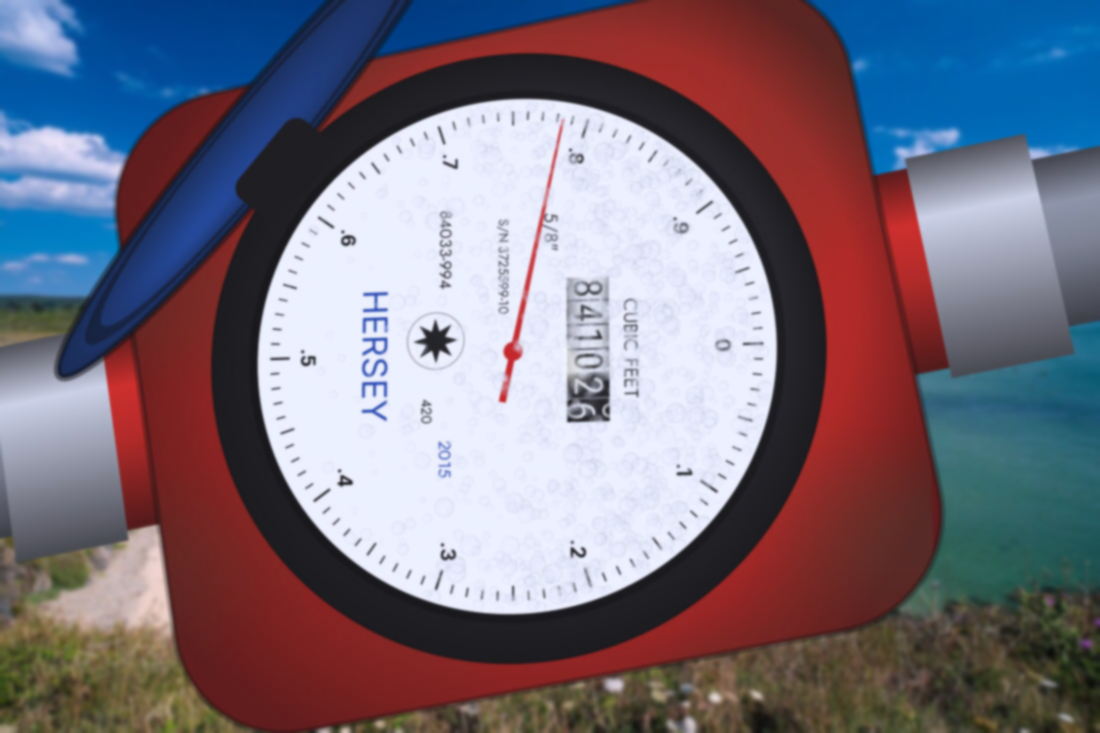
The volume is value=841025.78 unit=ft³
